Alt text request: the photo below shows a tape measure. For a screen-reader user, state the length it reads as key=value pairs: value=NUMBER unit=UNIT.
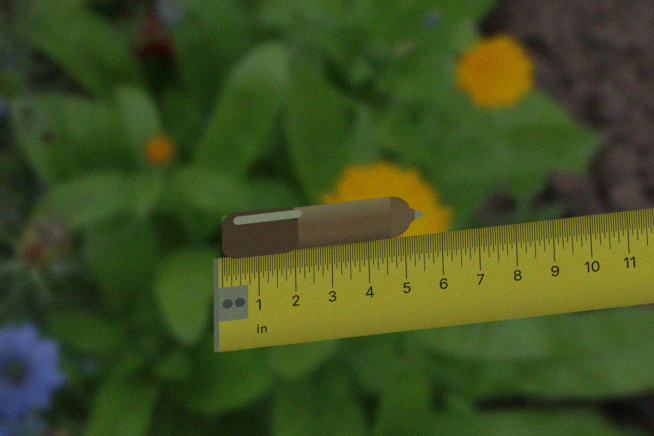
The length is value=5.5 unit=in
